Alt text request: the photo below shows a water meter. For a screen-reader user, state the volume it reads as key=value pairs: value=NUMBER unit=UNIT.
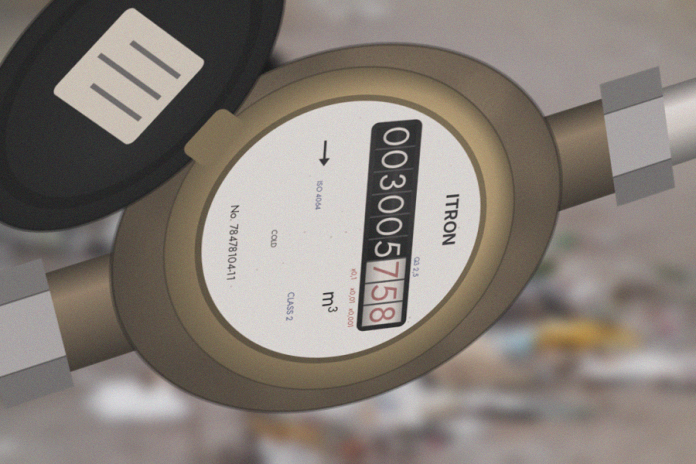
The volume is value=3005.758 unit=m³
